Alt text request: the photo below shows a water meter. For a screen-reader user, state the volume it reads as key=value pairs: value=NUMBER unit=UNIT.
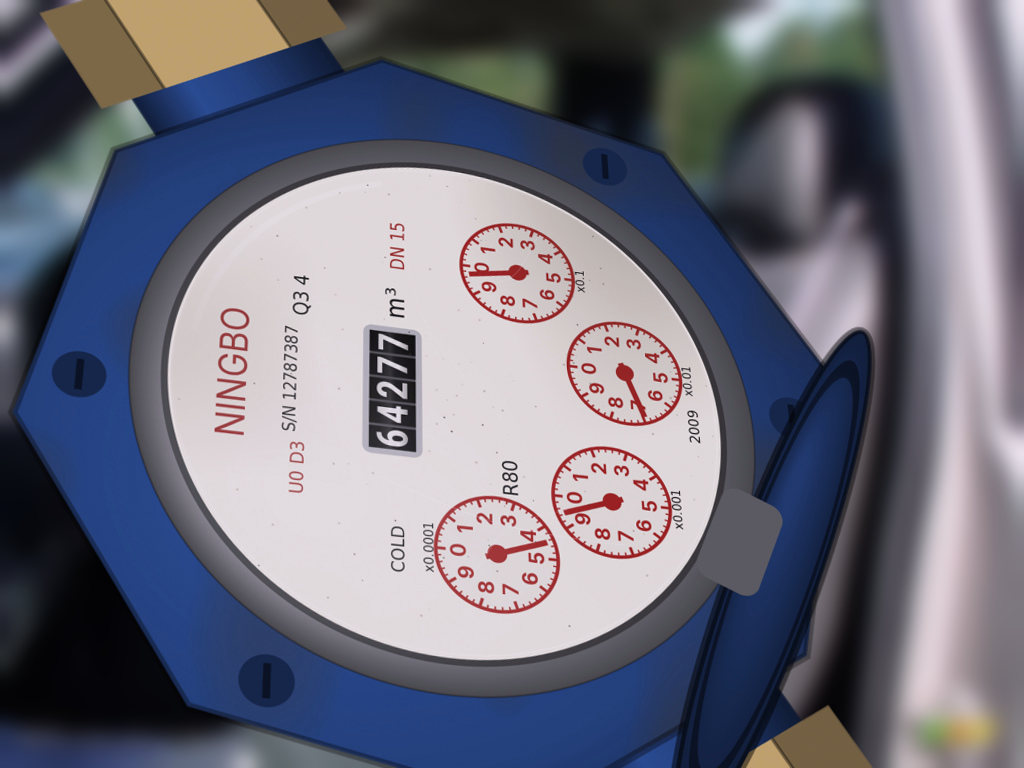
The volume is value=64276.9694 unit=m³
